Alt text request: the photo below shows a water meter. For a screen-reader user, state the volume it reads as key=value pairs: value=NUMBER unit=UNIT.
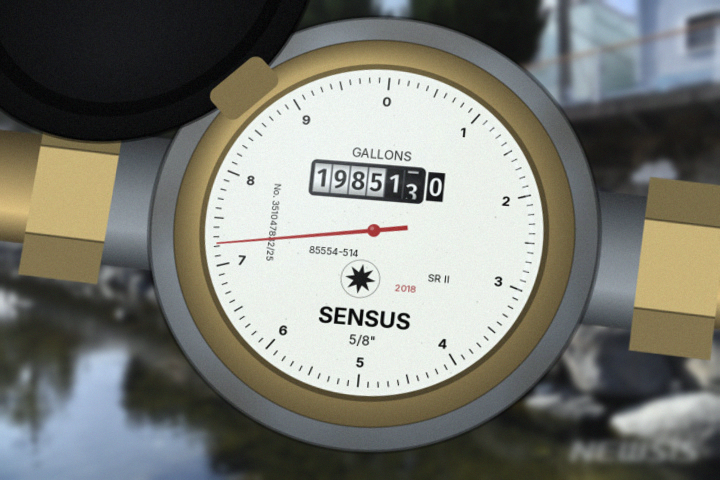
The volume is value=1985127.2 unit=gal
